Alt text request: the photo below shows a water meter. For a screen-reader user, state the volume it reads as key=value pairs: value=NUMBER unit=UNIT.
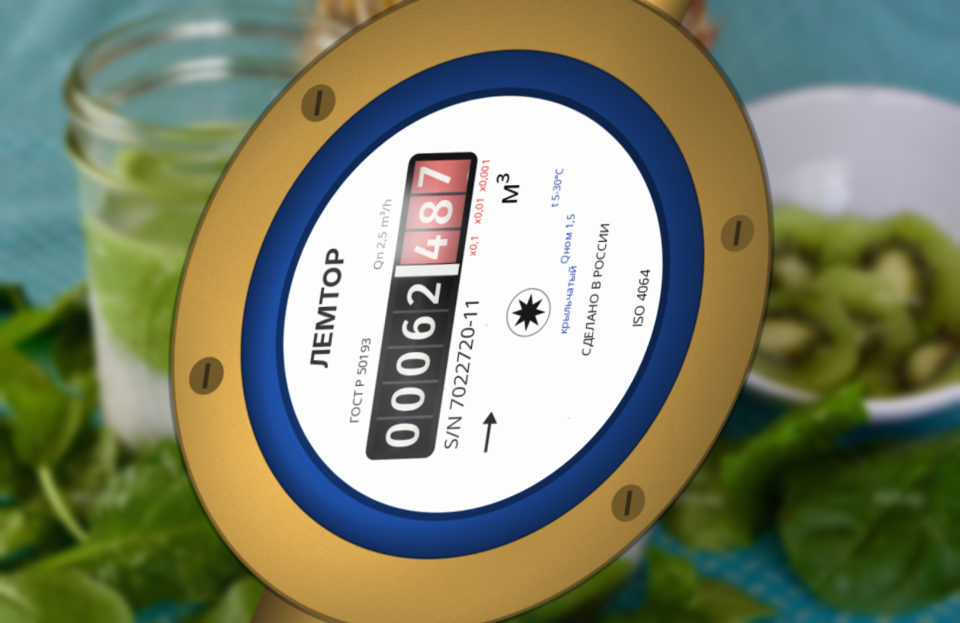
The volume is value=62.487 unit=m³
